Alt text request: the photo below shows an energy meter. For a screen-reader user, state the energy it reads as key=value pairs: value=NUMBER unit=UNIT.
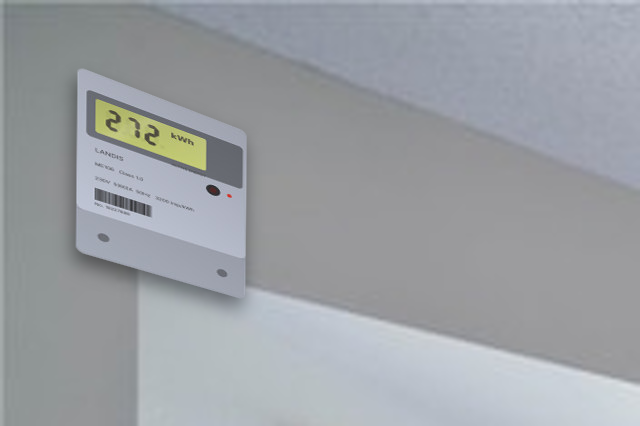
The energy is value=272 unit=kWh
